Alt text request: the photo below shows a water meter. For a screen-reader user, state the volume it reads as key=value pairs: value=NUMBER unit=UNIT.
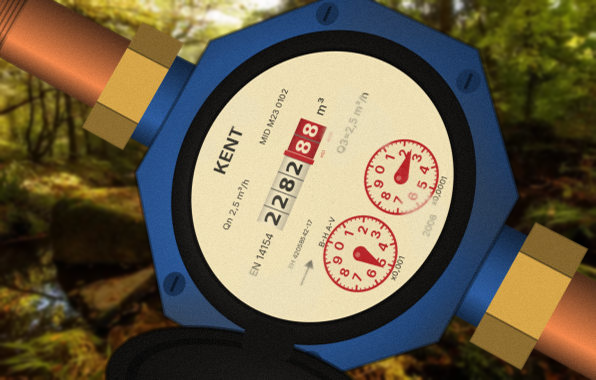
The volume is value=2282.8852 unit=m³
